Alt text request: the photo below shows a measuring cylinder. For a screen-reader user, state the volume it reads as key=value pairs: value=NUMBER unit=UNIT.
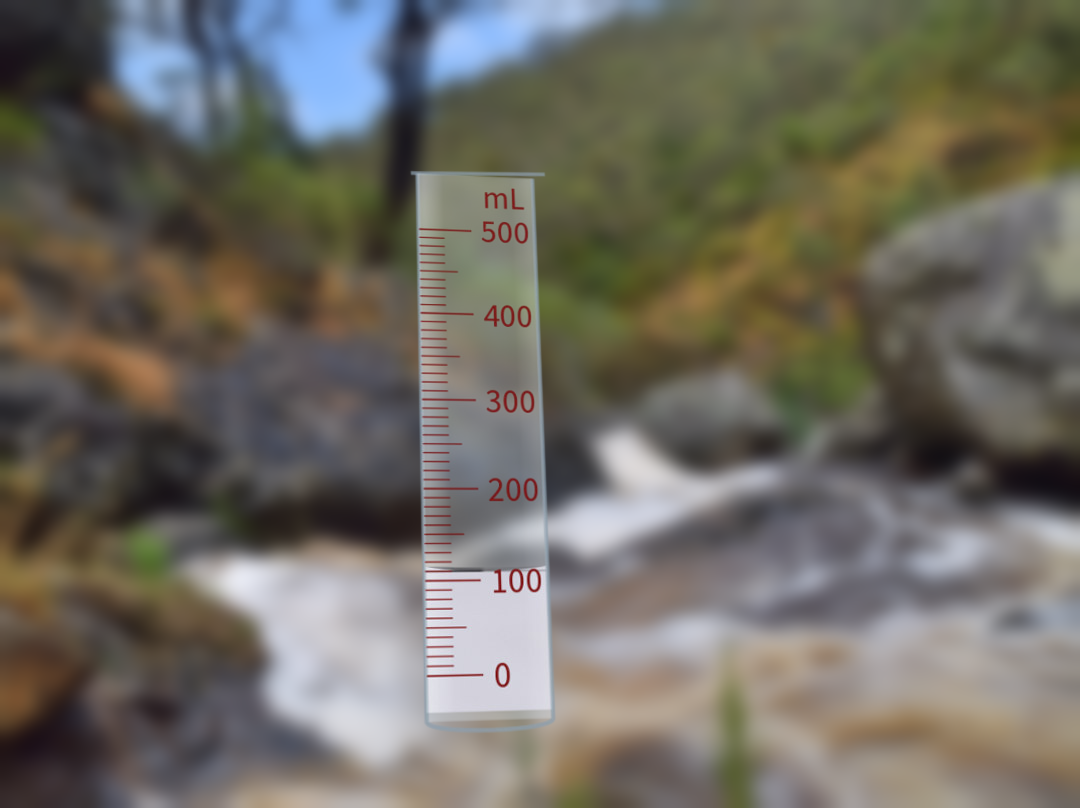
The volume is value=110 unit=mL
